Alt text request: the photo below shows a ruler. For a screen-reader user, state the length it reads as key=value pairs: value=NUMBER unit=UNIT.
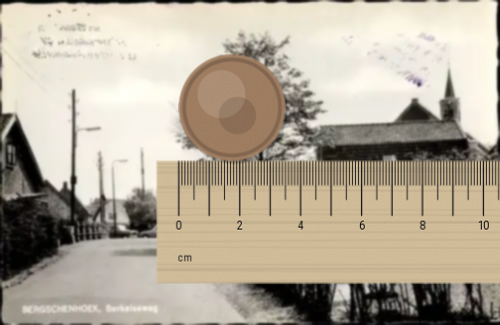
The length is value=3.5 unit=cm
